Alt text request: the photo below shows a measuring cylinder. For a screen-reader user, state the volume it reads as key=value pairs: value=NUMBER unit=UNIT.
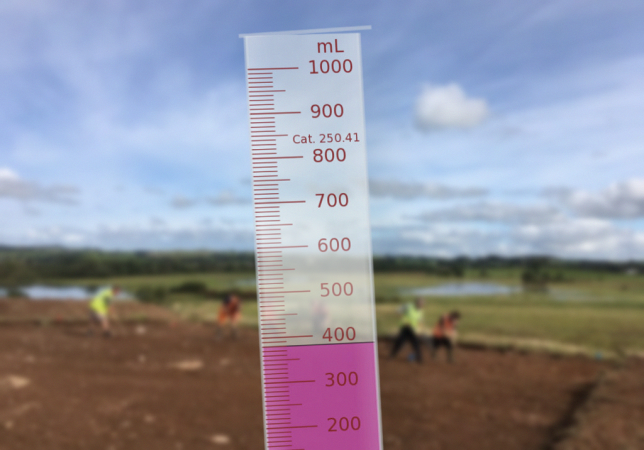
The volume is value=380 unit=mL
